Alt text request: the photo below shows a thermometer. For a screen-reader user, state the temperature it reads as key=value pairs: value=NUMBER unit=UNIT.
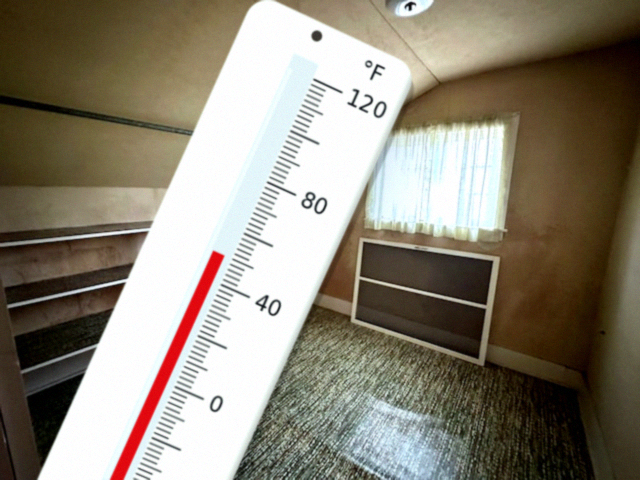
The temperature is value=50 unit=°F
